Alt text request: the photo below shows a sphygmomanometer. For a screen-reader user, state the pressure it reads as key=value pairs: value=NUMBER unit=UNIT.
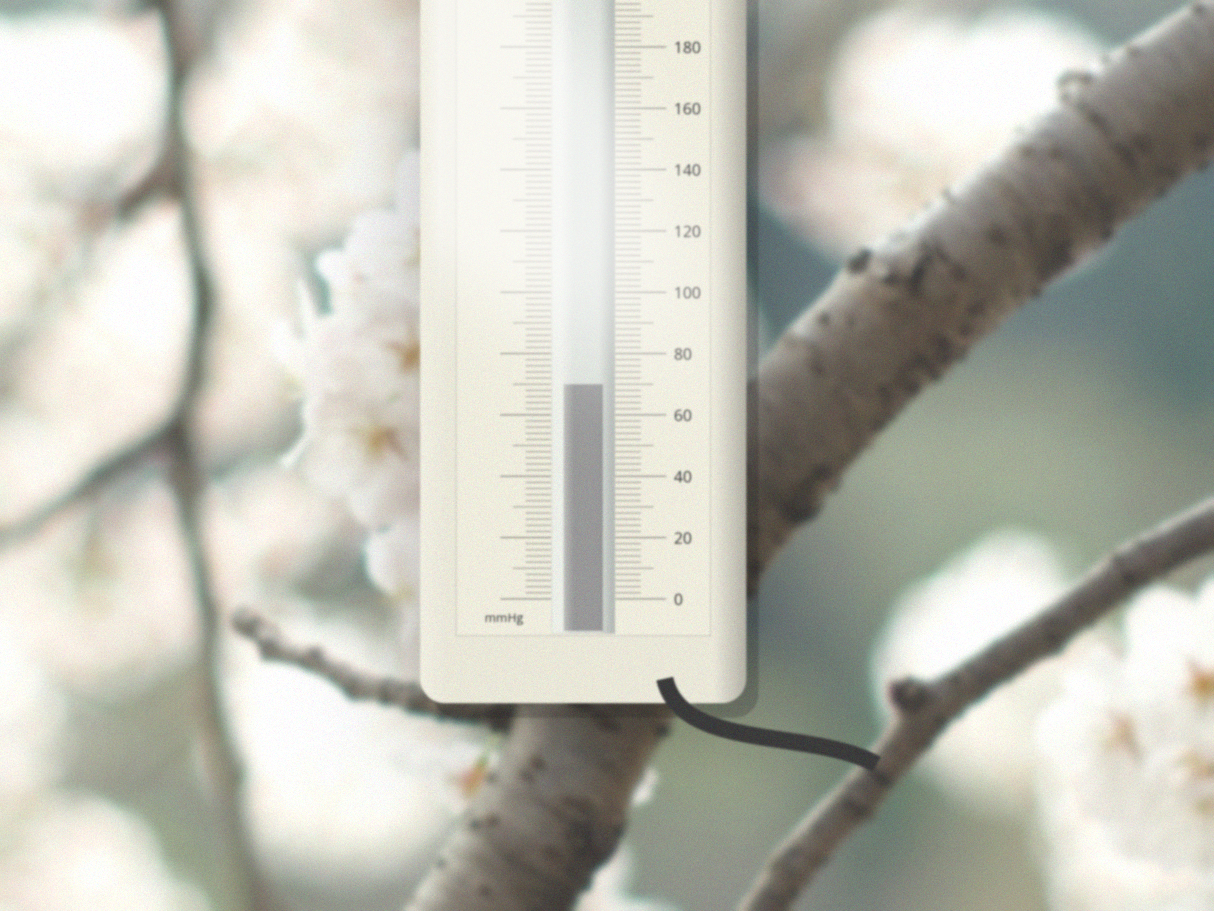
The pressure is value=70 unit=mmHg
